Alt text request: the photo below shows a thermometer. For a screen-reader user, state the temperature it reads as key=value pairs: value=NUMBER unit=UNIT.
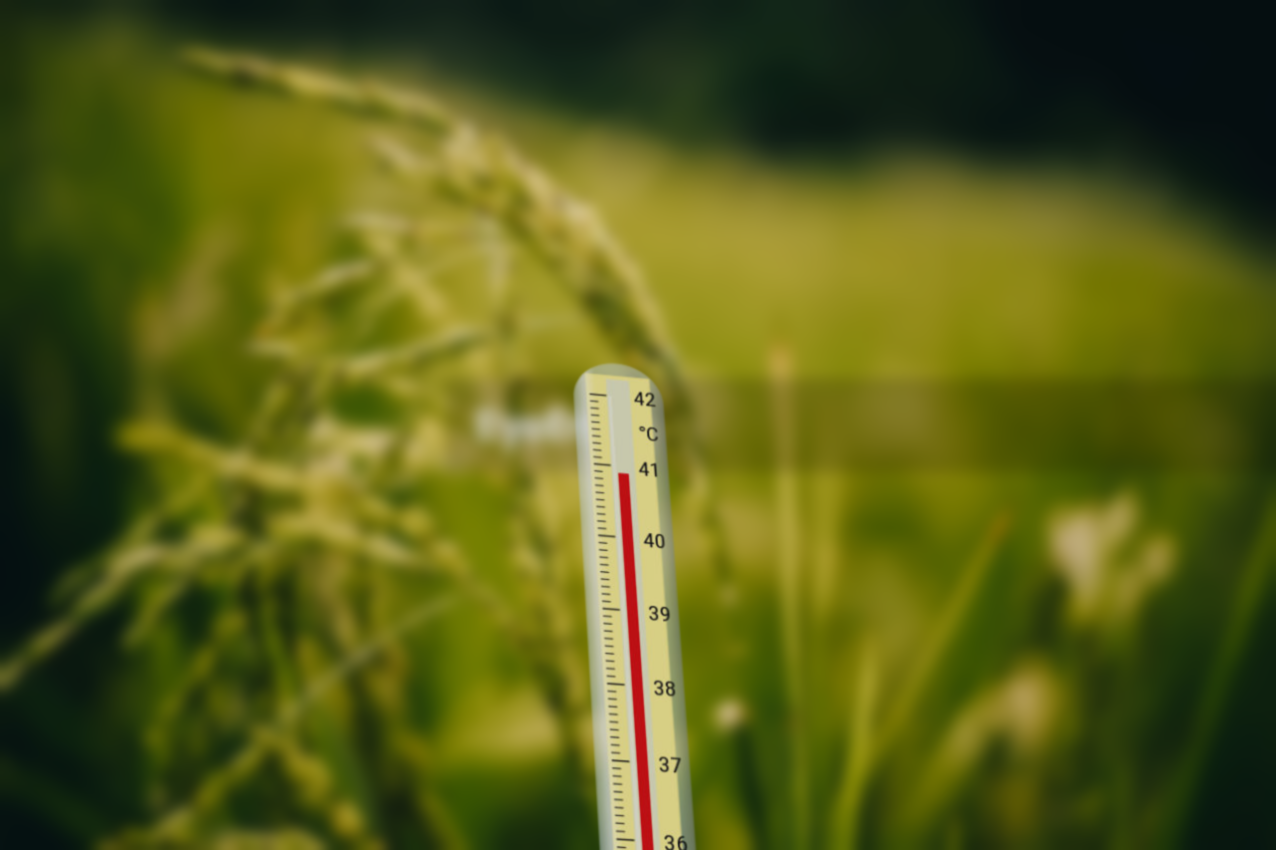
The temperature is value=40.9 unit=°C
